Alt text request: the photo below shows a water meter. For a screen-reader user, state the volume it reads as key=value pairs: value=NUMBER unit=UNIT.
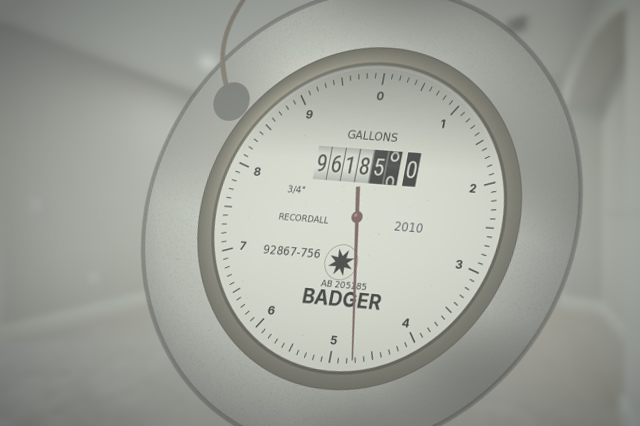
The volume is value=9618584.7 unit=gal
